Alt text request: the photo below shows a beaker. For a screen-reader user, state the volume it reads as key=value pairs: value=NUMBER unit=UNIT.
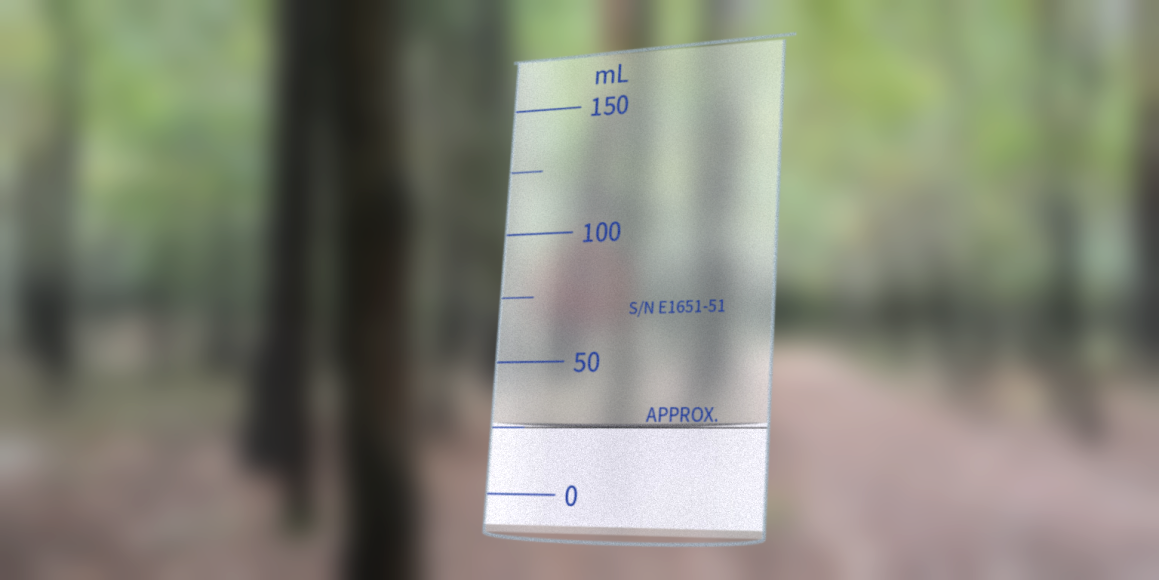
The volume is value=25 unit=mL
